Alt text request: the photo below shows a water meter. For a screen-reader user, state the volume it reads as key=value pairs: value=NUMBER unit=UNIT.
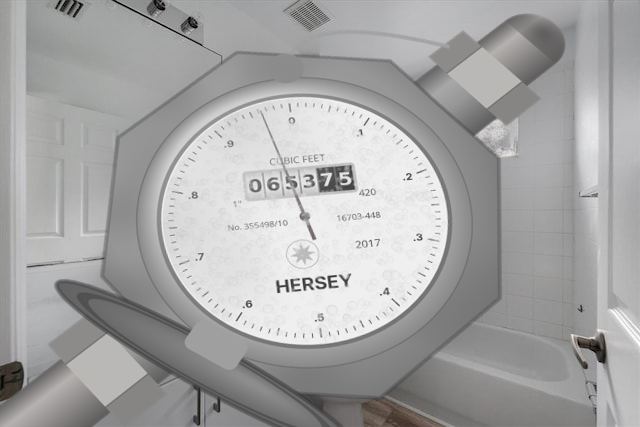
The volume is value=65374.96 unit=ft³
